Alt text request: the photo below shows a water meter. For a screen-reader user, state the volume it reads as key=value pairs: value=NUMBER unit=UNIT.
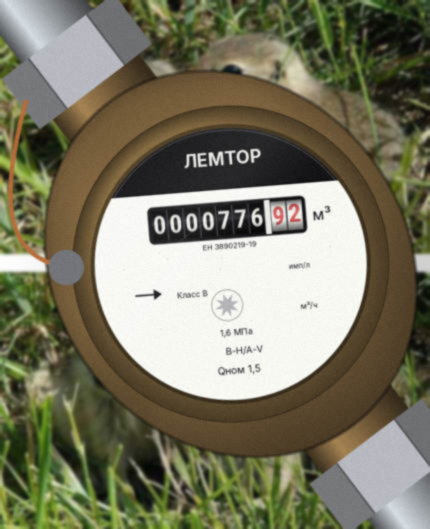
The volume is value=776.92 unit=m³
